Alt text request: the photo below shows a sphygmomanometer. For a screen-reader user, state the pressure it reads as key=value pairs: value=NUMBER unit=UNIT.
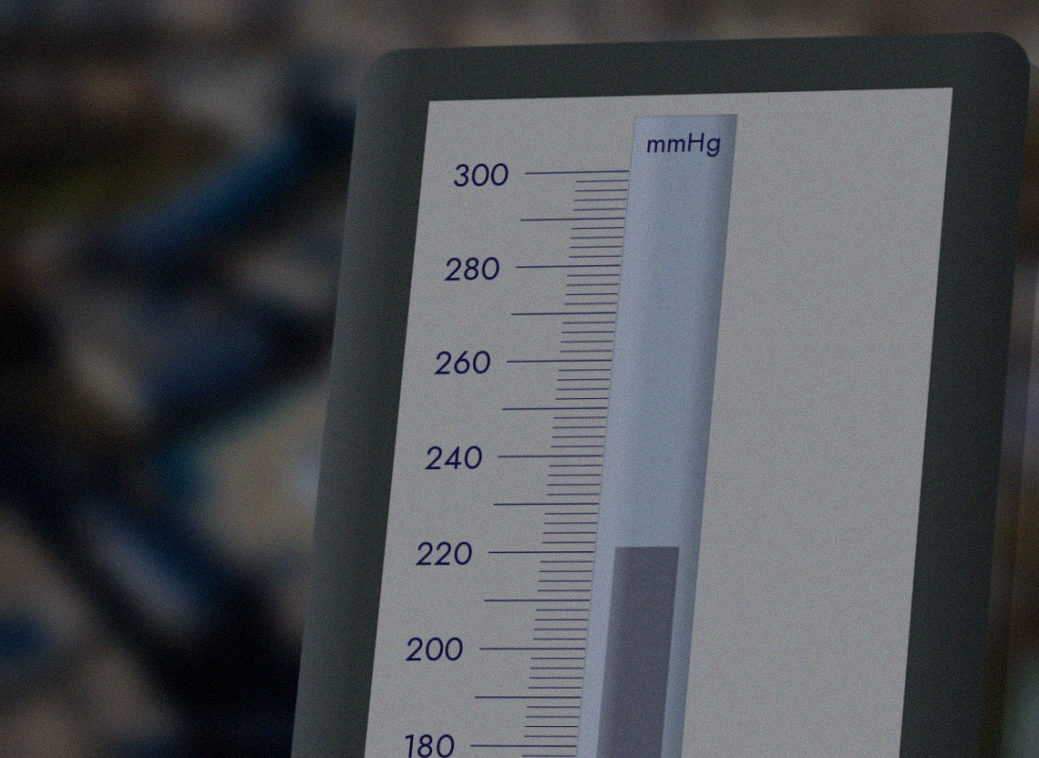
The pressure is value=221 unit=mmHg
